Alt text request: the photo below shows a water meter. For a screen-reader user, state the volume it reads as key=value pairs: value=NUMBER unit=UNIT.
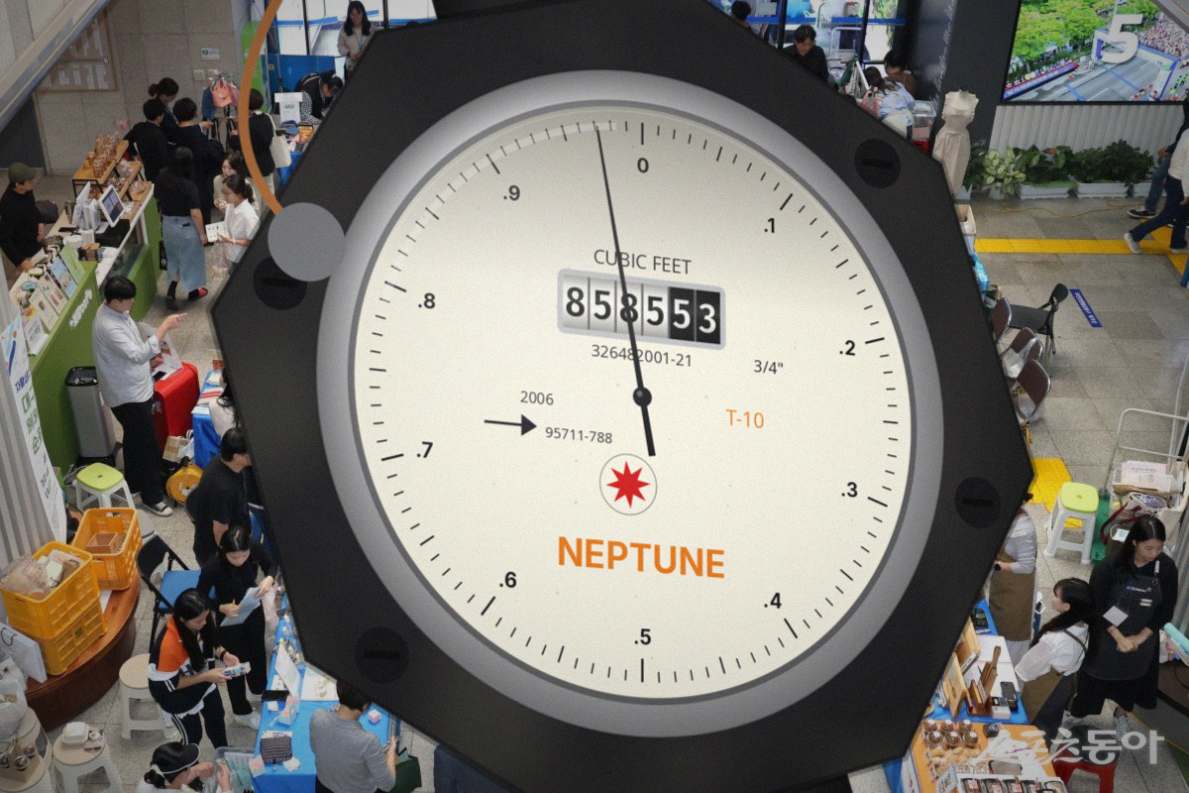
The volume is value=858552.97 unit=ft³
